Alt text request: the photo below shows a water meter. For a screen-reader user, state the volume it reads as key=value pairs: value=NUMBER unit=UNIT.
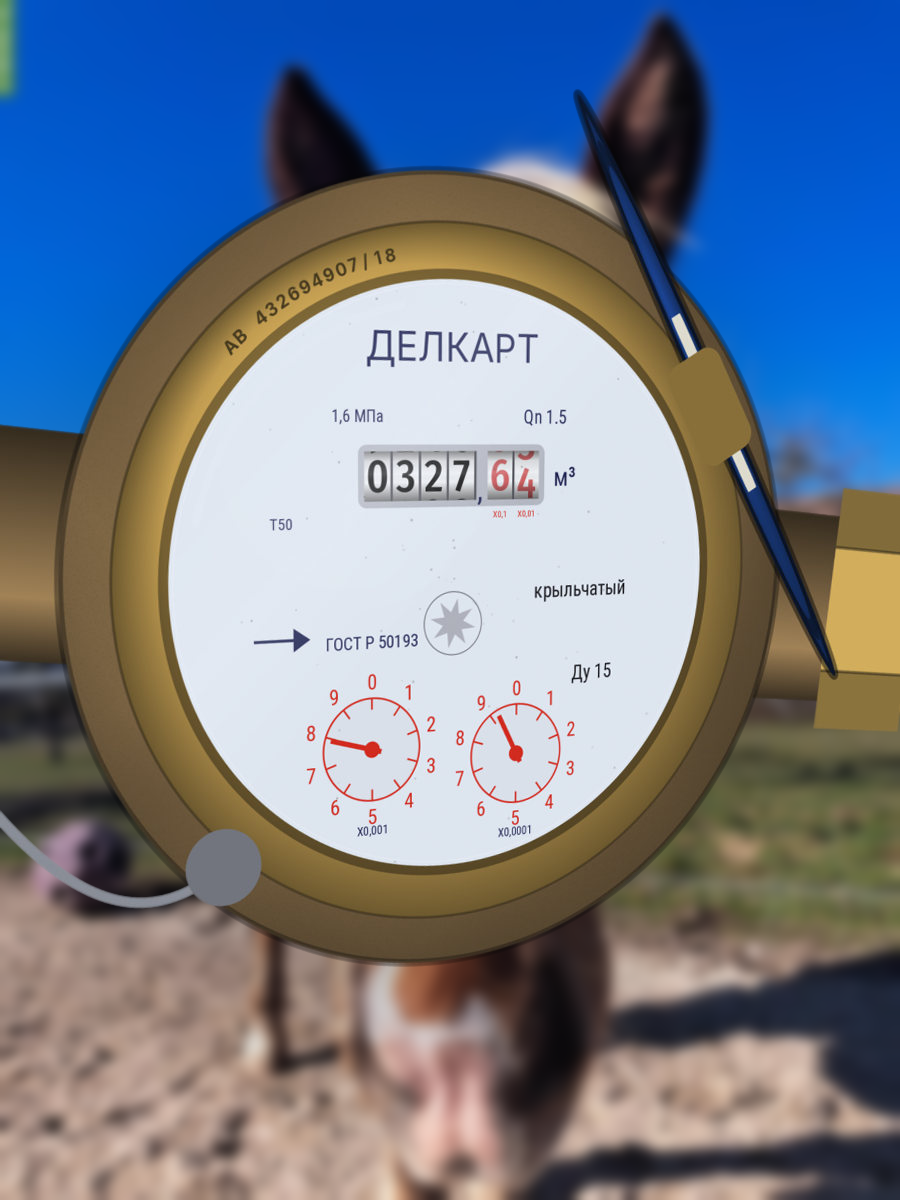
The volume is value=327.6379 unit=m³
